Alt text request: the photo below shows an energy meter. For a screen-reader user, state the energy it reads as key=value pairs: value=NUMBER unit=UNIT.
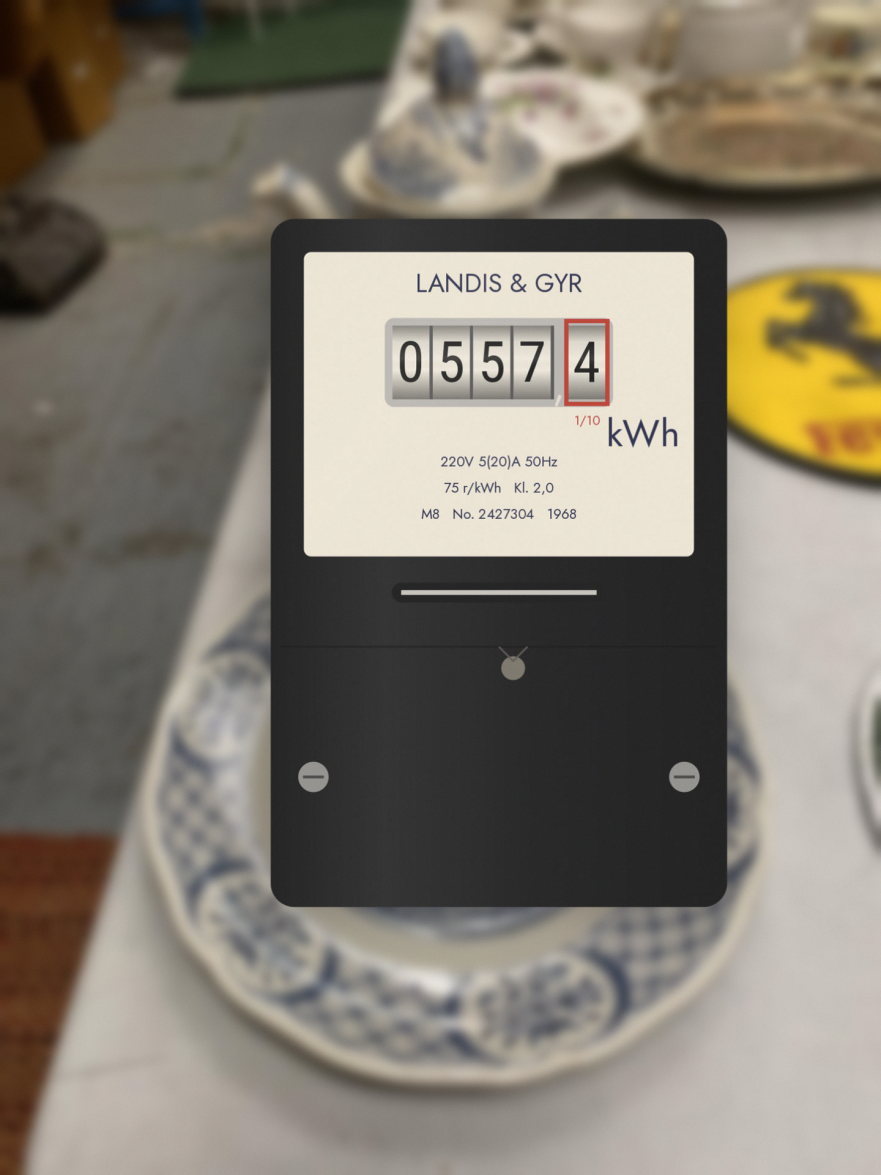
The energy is value=557.4 unit=kWh
